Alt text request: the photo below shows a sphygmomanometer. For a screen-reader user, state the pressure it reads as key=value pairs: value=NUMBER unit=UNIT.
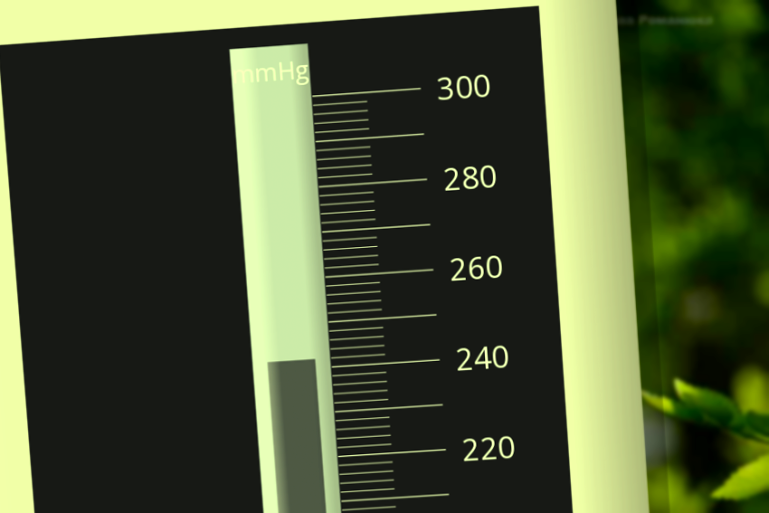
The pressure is value=242 unit=mmHg
